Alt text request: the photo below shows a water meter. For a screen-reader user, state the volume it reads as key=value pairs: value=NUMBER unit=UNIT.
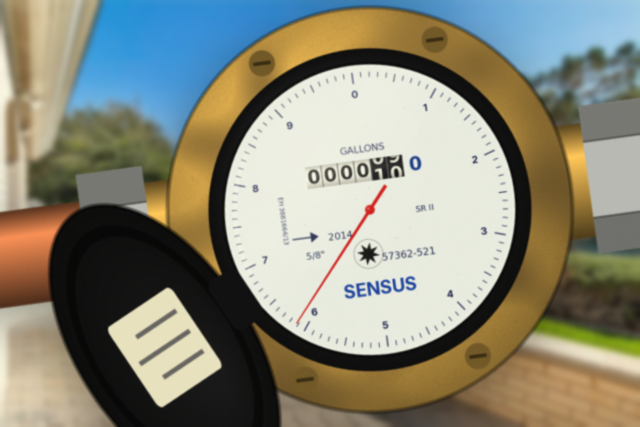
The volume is value=96.1 unit=gal
